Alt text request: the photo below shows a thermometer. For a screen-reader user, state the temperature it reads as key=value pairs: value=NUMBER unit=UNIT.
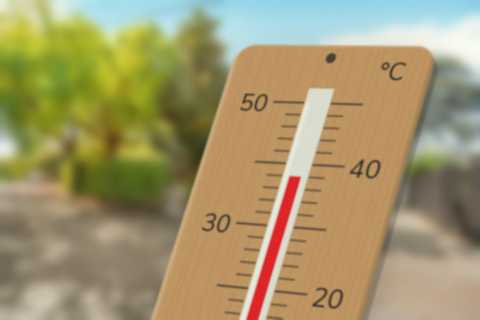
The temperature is value=38 unit=°C
